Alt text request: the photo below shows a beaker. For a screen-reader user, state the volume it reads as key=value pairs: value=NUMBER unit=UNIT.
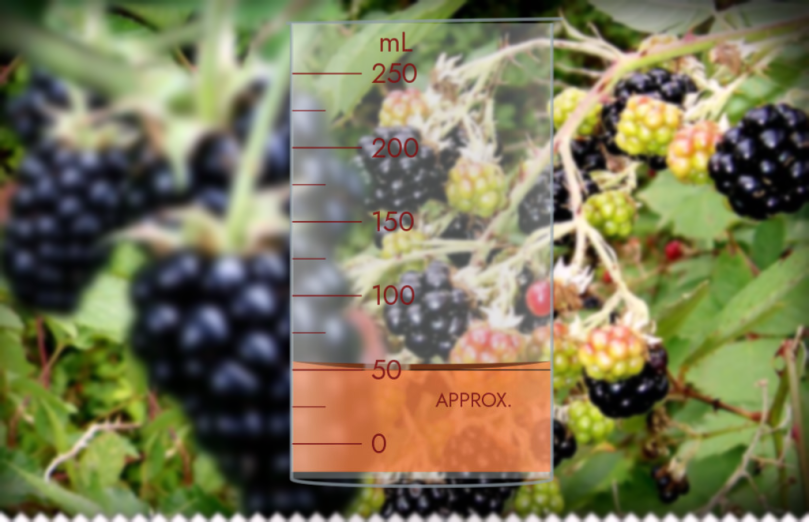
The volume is value=50 unit=mL
